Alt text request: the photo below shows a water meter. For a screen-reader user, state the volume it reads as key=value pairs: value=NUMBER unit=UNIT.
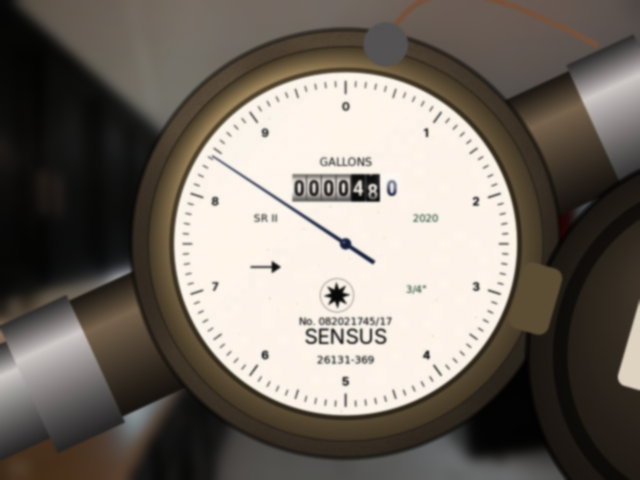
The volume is value=478.4 unit=gal
